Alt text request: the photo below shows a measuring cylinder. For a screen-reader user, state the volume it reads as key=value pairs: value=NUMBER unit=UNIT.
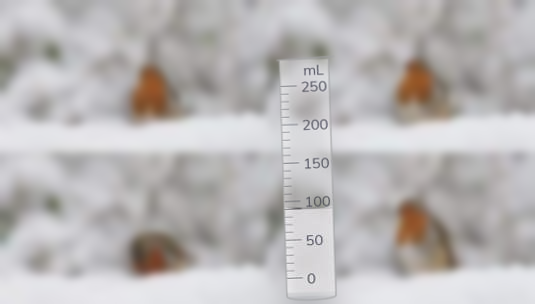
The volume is value=90 unit=mL
